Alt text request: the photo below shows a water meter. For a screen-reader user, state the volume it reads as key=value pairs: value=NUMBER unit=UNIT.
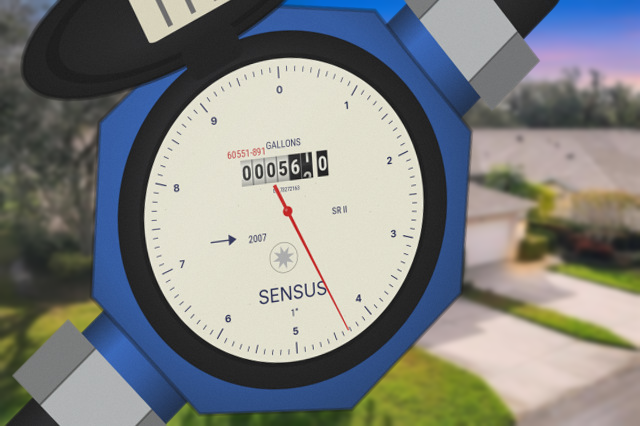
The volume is value=5614.3 unit=gal
